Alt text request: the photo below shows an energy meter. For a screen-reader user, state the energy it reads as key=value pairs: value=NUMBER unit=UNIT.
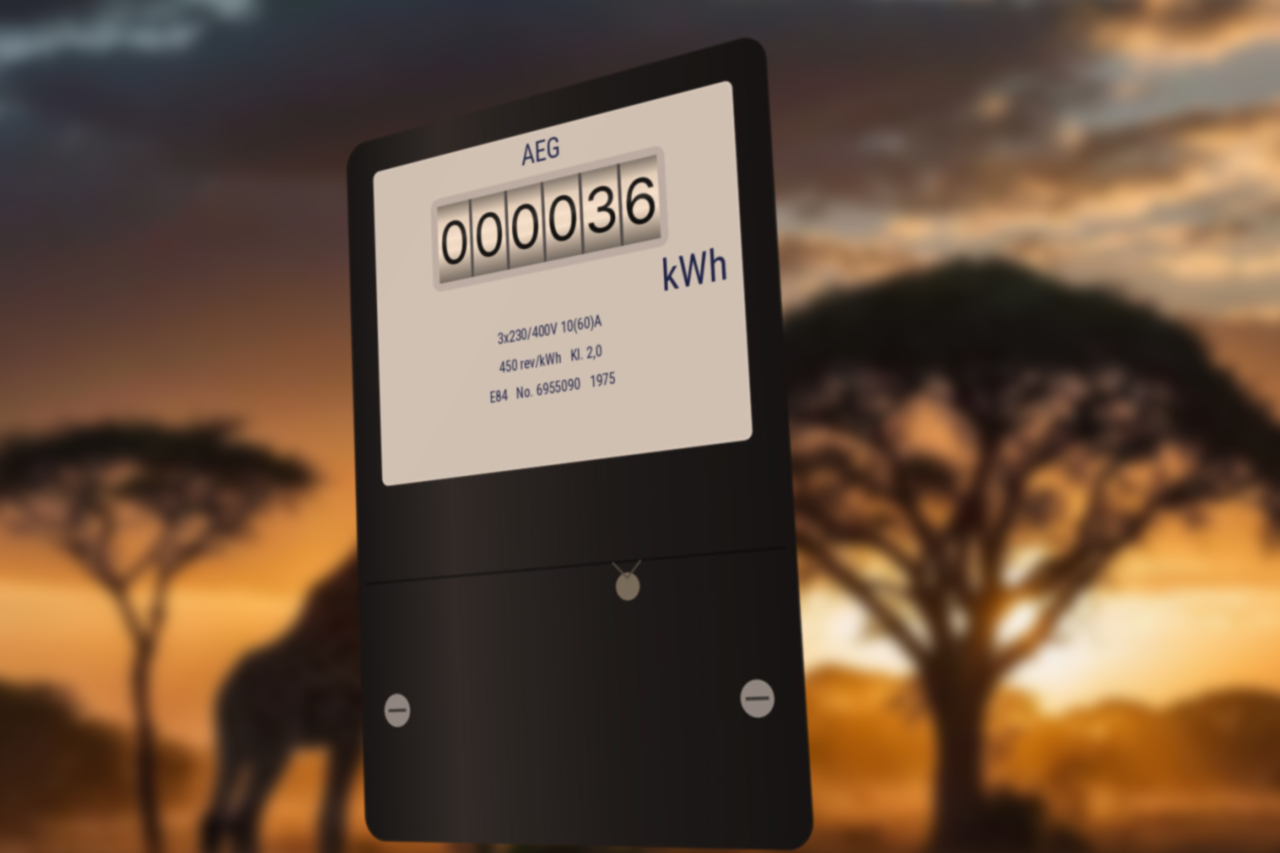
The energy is value=36 unit=kWh
